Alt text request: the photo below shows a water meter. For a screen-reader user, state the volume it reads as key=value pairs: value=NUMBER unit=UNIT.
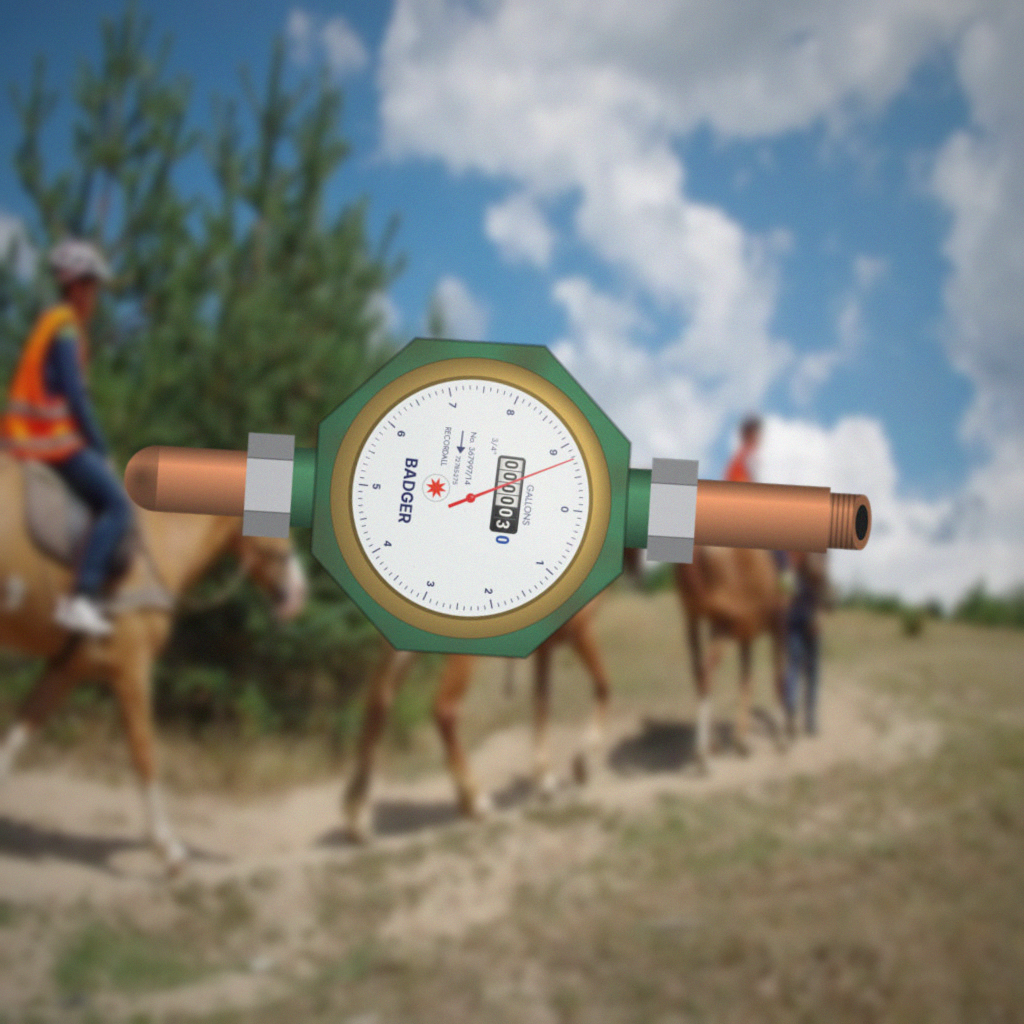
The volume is value=29.2 unit=gal
